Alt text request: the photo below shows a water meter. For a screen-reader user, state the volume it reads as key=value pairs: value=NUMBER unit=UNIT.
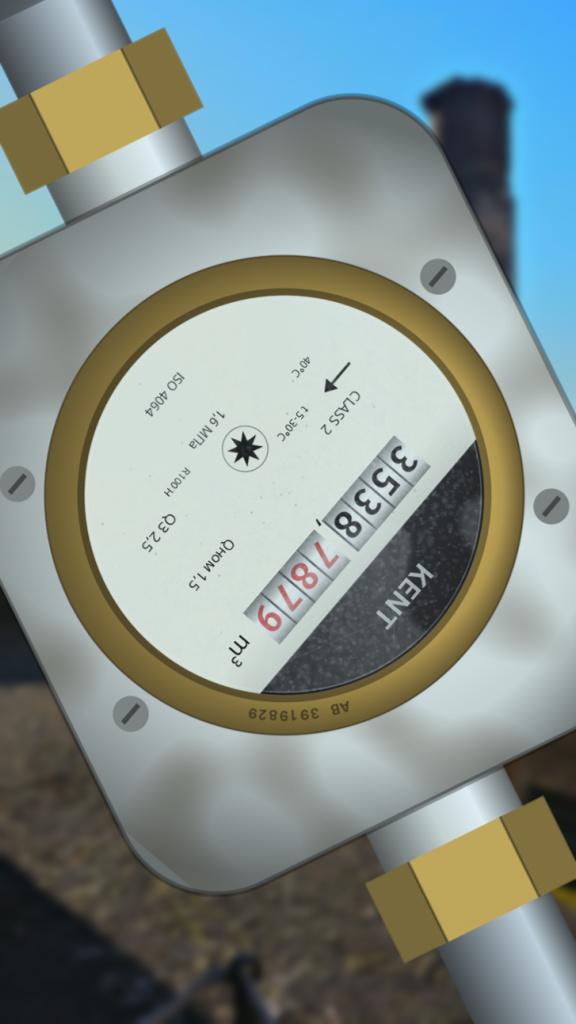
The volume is value=3538.7879 unit=m³
